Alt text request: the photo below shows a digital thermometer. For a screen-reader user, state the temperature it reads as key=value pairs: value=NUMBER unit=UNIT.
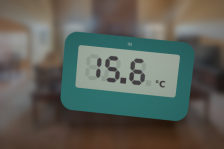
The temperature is value=15.6 unit=°C
